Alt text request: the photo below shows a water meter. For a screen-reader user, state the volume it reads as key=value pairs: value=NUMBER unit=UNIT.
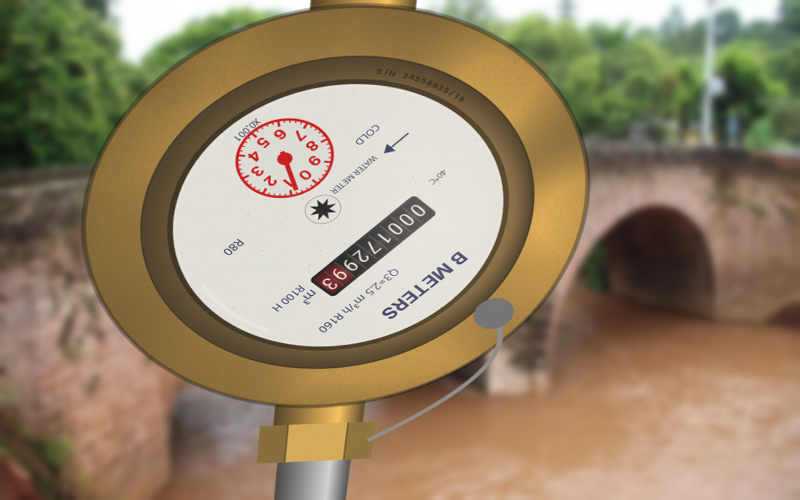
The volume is value=1729.930 unit=m³
